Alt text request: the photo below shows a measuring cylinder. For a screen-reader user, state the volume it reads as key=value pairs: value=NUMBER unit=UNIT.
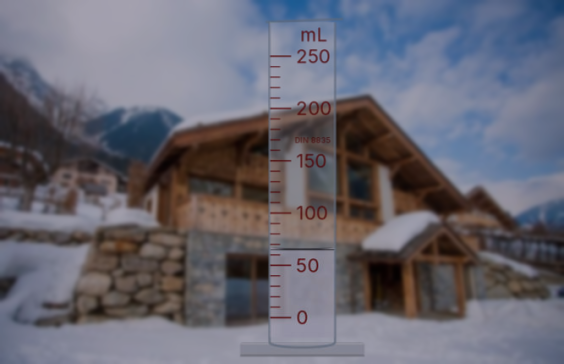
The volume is value=65 unit=mL
